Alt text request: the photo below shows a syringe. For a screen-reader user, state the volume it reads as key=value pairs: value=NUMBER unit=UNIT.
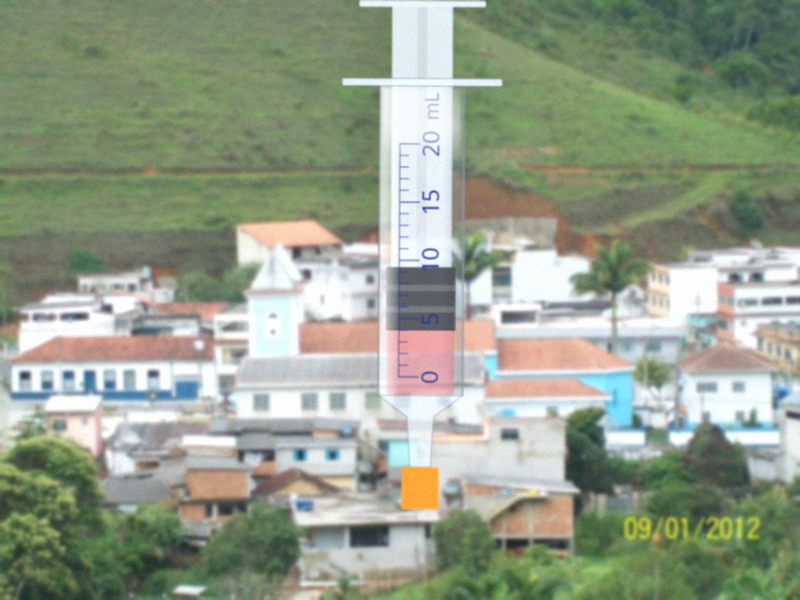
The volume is value=4 unit=mL
